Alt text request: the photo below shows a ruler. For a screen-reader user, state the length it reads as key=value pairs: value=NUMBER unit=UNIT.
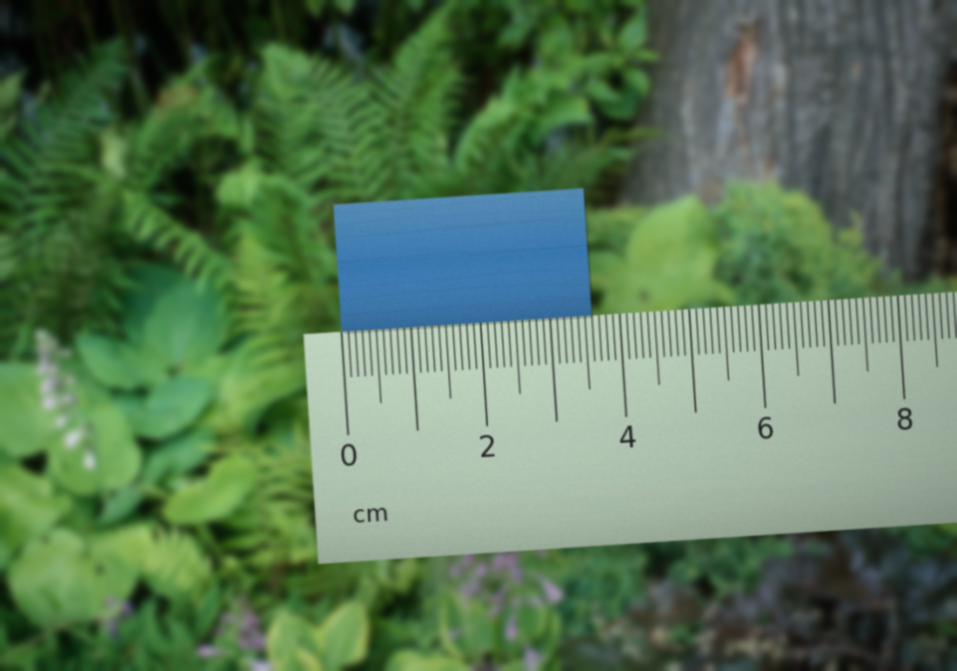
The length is value=3.6 unit=cm
